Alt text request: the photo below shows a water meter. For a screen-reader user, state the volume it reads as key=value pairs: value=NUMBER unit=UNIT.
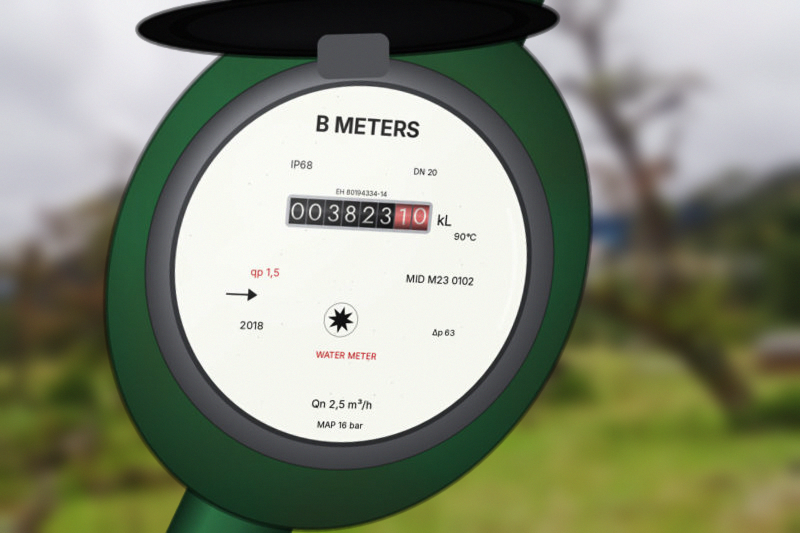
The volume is value=3823.10 unit=kL
